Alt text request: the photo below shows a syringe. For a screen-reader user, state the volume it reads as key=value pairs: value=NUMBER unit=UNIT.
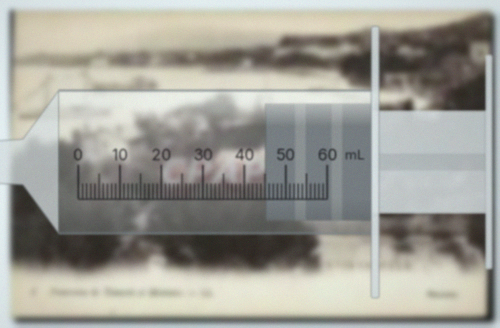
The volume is value=45 unit=mL
